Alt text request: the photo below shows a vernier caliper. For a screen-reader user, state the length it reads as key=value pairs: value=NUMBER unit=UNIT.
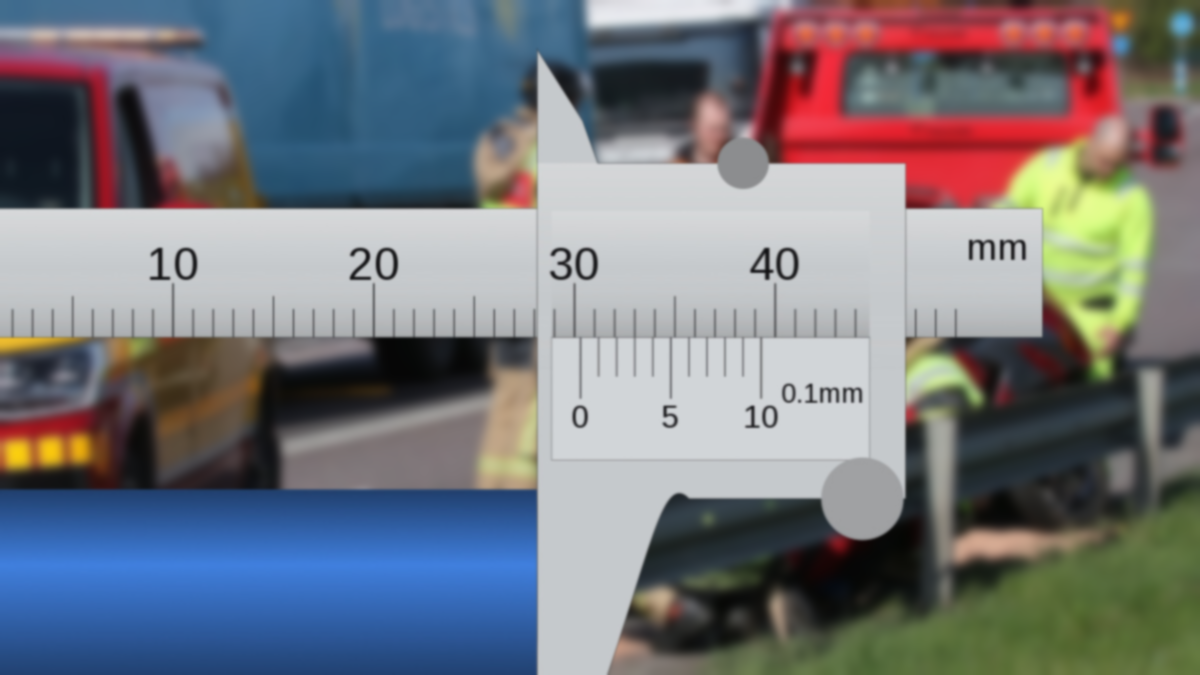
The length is value=30.3 unit=mm
